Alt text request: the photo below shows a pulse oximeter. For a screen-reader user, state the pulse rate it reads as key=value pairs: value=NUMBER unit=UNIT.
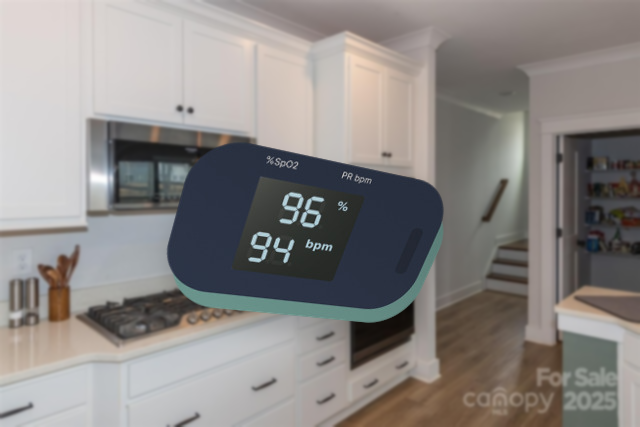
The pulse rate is value=94 unit=bpm
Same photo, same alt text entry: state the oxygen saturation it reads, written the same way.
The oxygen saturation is value=96 unit=%
